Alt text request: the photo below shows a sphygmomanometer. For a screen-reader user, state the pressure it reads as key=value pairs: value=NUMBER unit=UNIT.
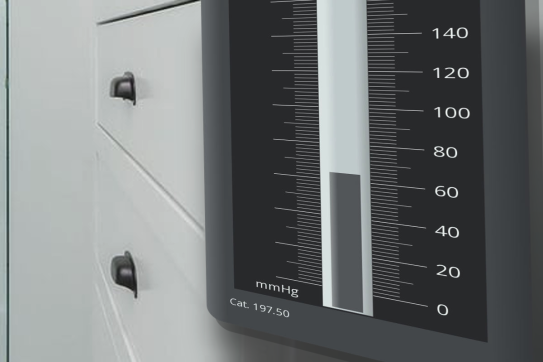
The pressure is value=64 unit=mmHg
